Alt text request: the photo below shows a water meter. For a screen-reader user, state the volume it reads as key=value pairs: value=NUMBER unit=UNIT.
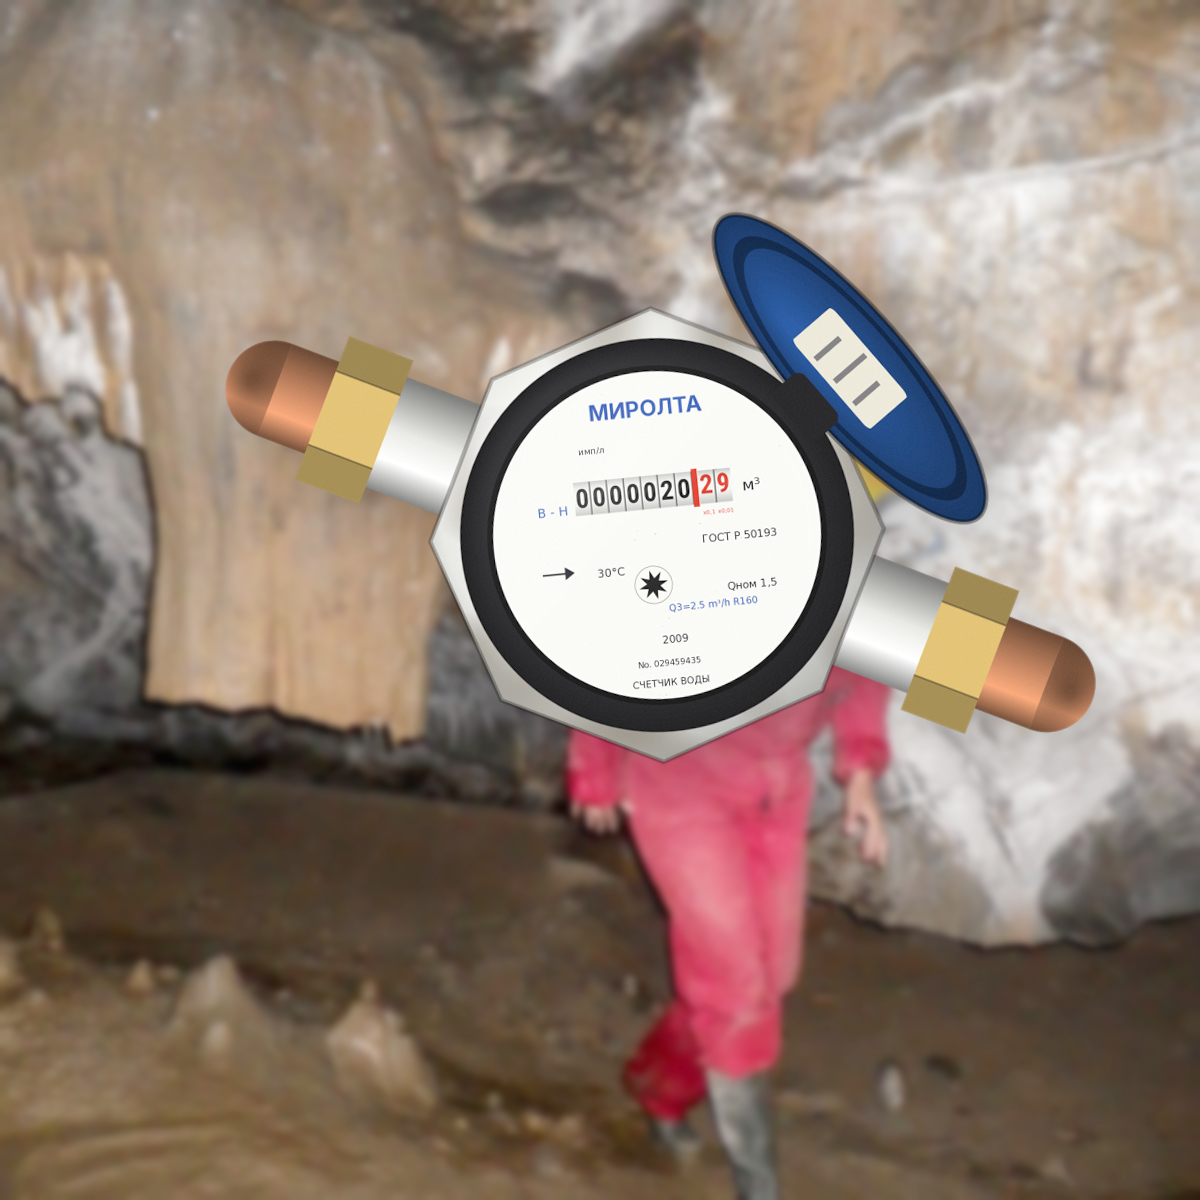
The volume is value=20.29 unit=m³
